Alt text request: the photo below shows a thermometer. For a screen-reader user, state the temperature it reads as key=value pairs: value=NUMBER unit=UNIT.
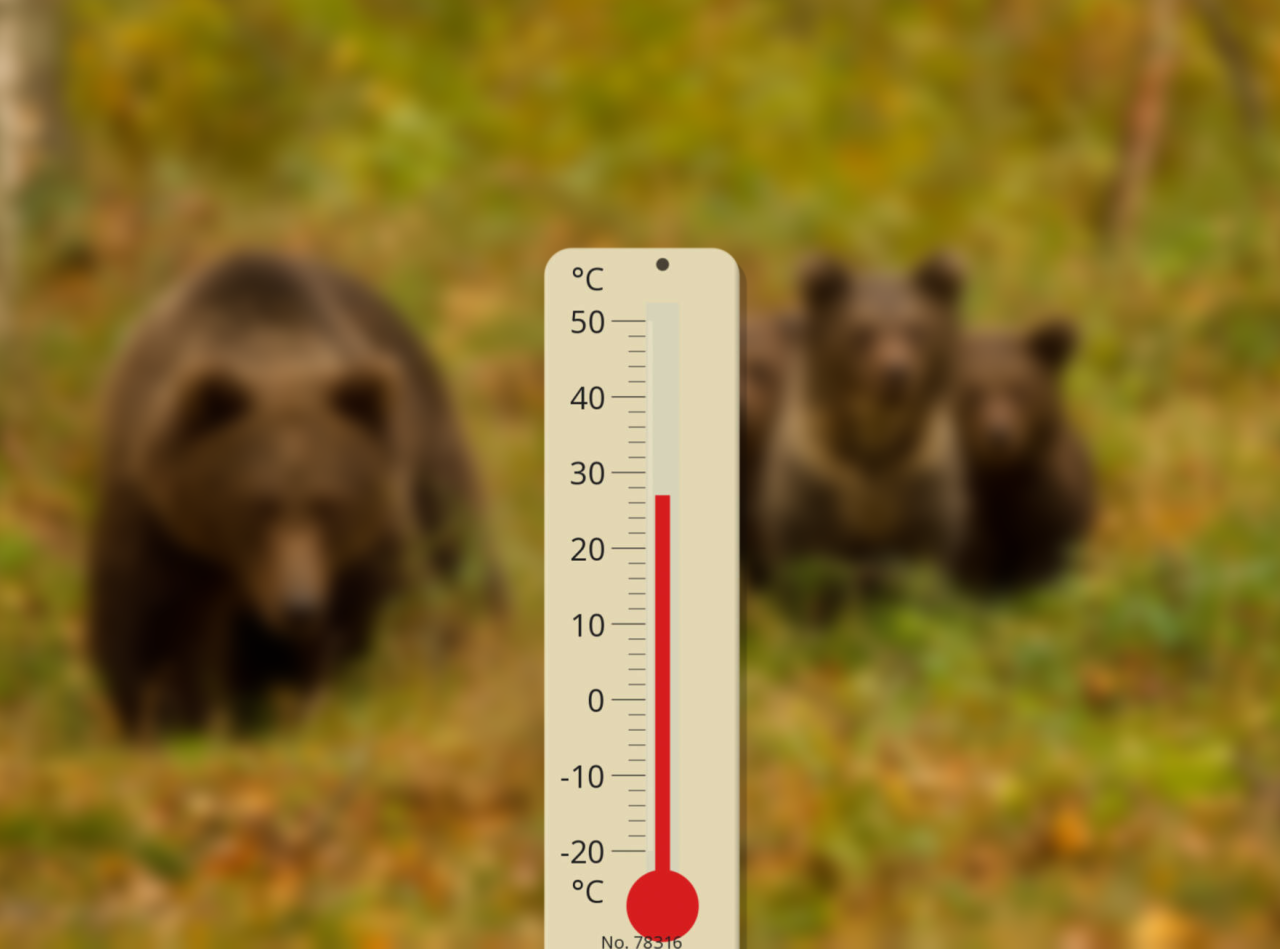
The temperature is value=27 unit=°C
